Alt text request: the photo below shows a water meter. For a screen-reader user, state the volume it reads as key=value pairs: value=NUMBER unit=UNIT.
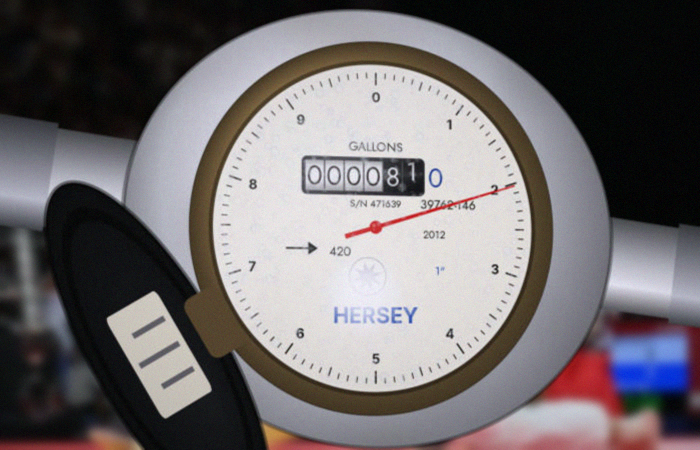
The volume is value=812.0 unit=gal
